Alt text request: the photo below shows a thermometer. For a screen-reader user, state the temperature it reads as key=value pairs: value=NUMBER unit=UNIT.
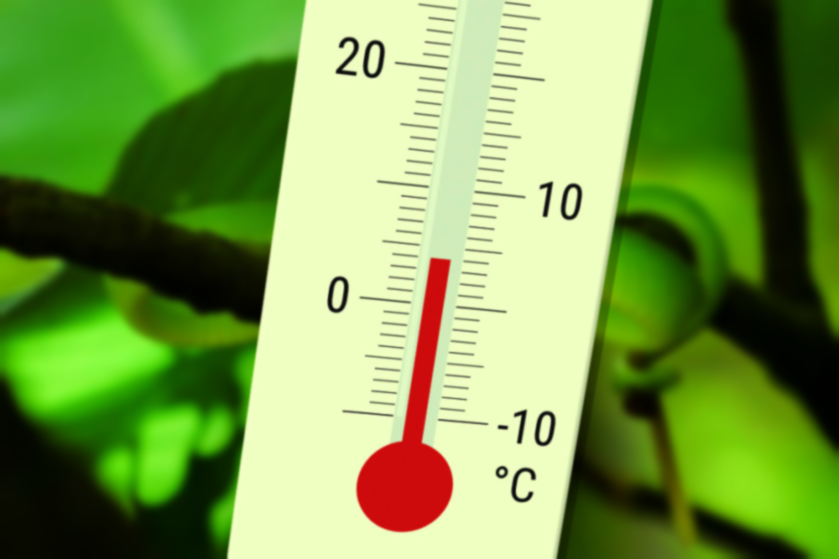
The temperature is value=4 unit=°C
